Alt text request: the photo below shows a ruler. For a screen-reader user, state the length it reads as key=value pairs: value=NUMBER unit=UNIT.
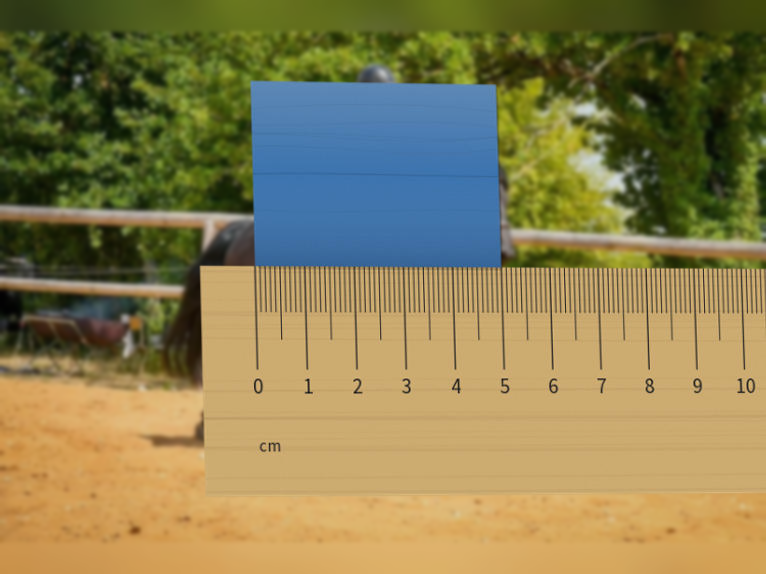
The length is value=5 unit=cm
